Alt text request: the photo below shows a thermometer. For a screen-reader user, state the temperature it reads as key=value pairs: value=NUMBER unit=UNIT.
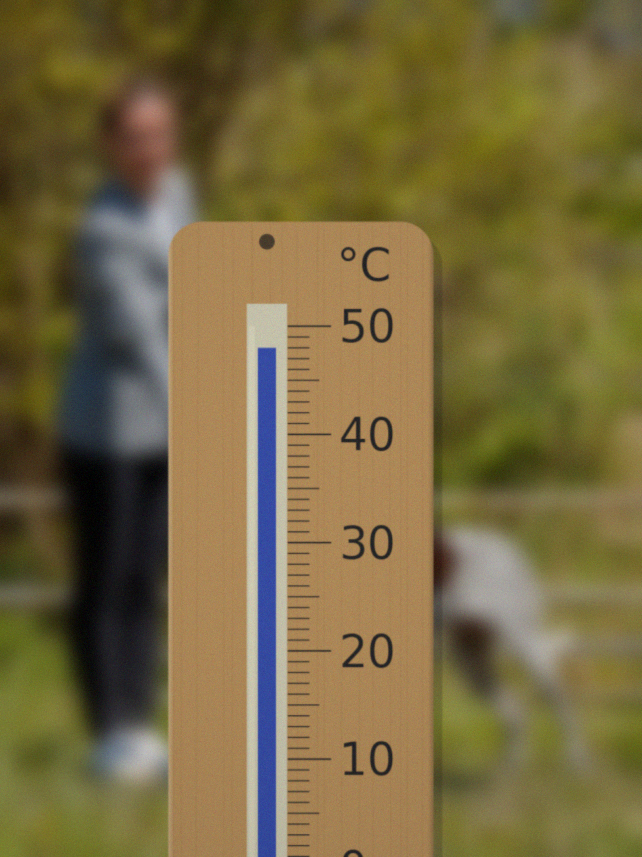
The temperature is value=48 unit=°C
